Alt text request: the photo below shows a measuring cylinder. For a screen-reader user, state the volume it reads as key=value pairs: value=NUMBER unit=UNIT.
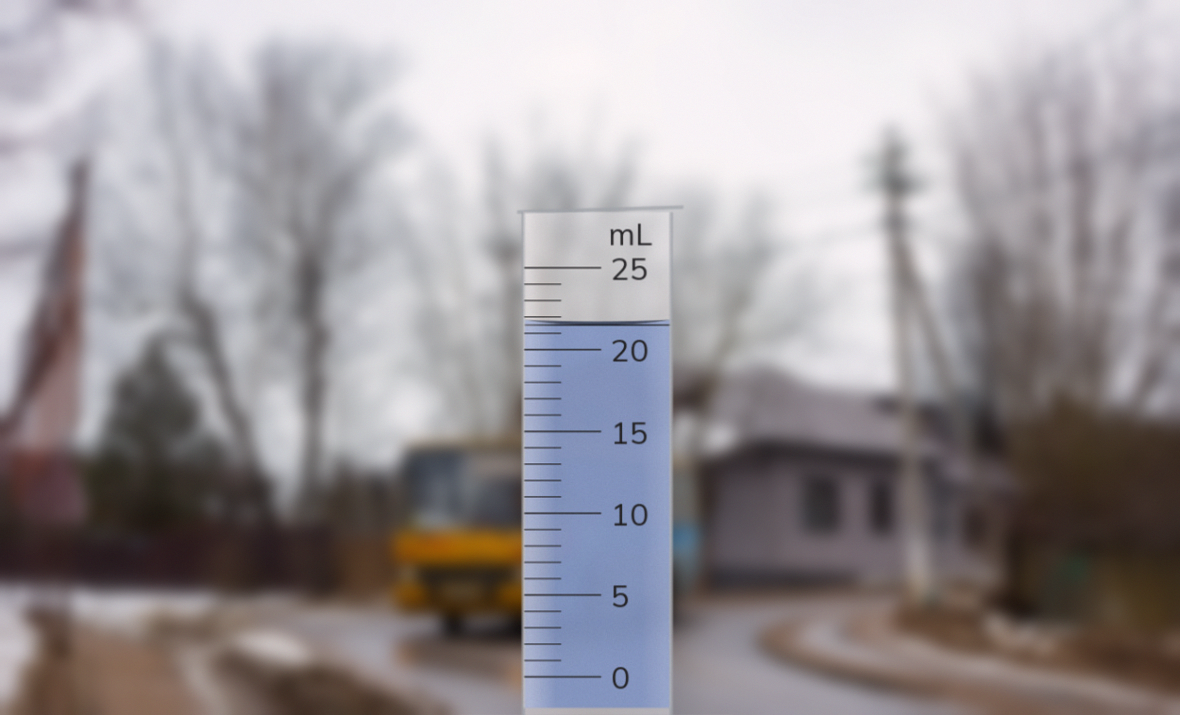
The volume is value=21.5 unit=mL
